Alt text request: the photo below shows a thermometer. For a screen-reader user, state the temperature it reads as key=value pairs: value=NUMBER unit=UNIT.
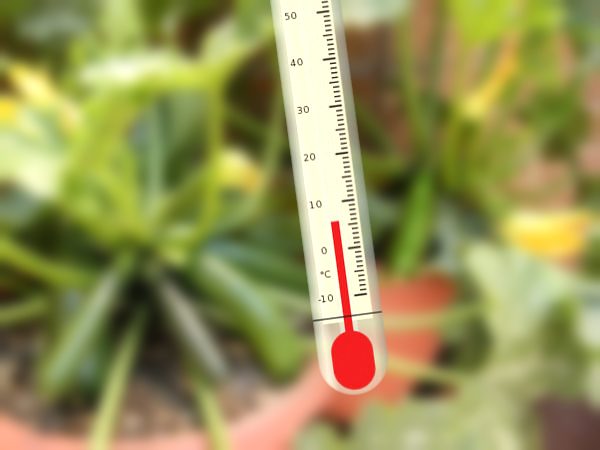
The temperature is value=6 unit=°C
